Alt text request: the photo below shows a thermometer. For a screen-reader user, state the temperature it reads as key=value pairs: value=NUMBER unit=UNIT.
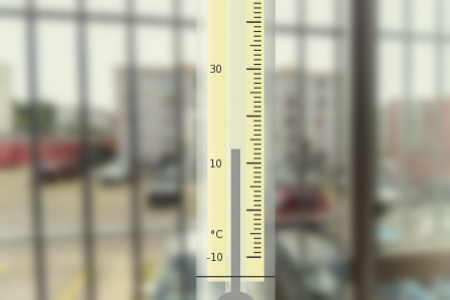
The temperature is value=13 unit=°C
